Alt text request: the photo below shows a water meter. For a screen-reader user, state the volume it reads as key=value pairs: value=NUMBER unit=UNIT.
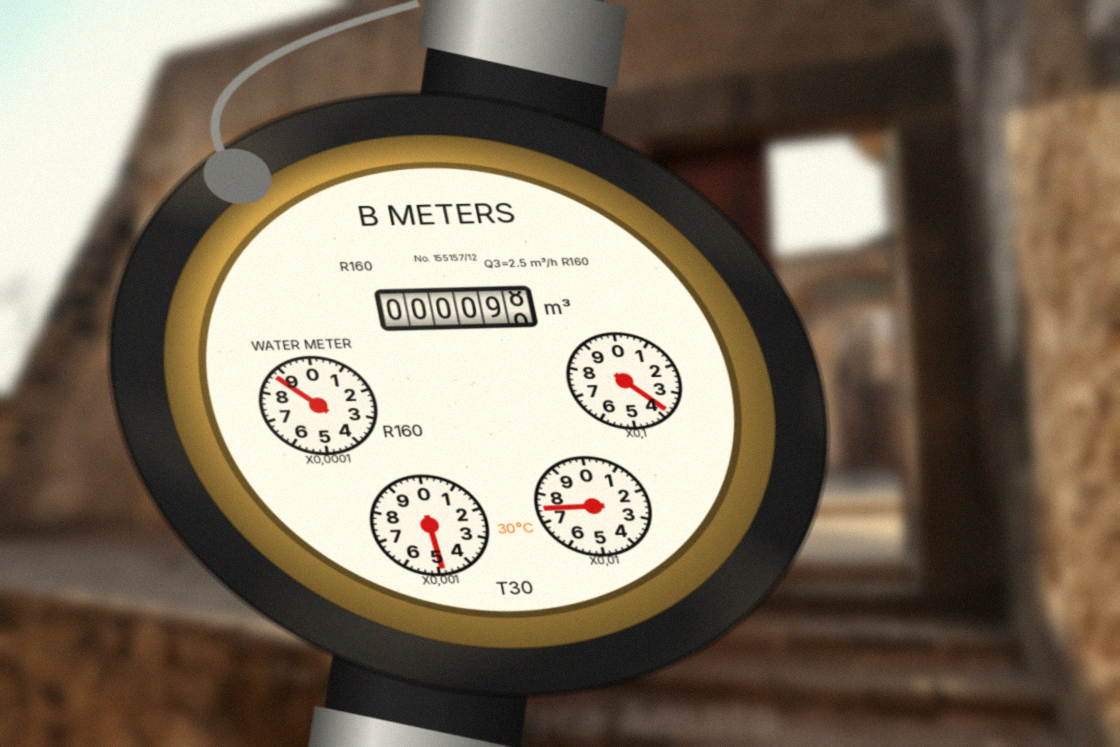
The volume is value=98.3748 unit=m³
